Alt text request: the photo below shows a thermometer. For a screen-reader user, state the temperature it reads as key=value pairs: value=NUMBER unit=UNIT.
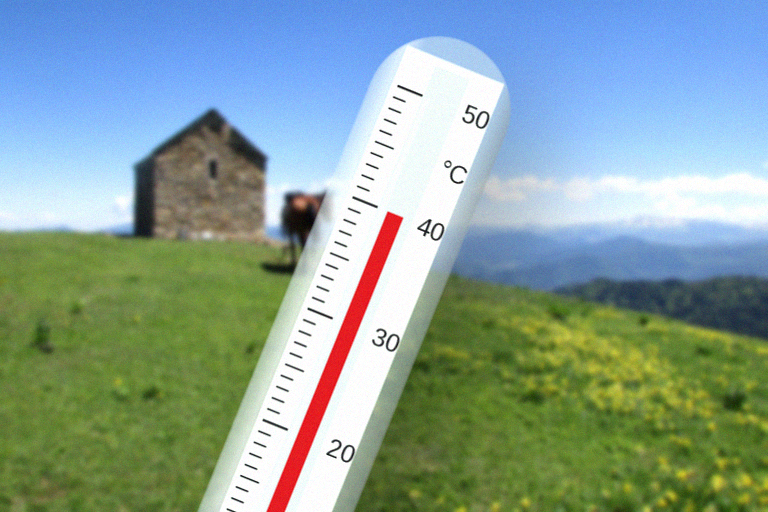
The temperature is value=40 unit=°C
